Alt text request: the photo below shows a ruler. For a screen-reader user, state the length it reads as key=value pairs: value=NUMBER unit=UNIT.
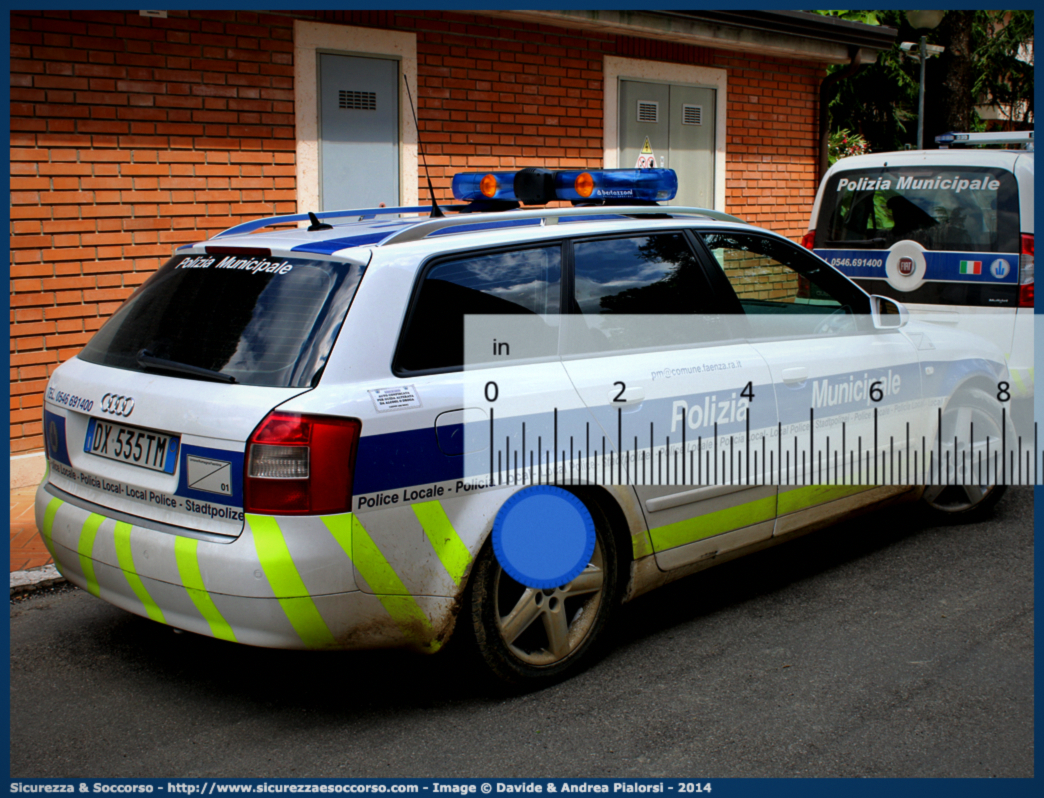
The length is value=1.625 unit=in
